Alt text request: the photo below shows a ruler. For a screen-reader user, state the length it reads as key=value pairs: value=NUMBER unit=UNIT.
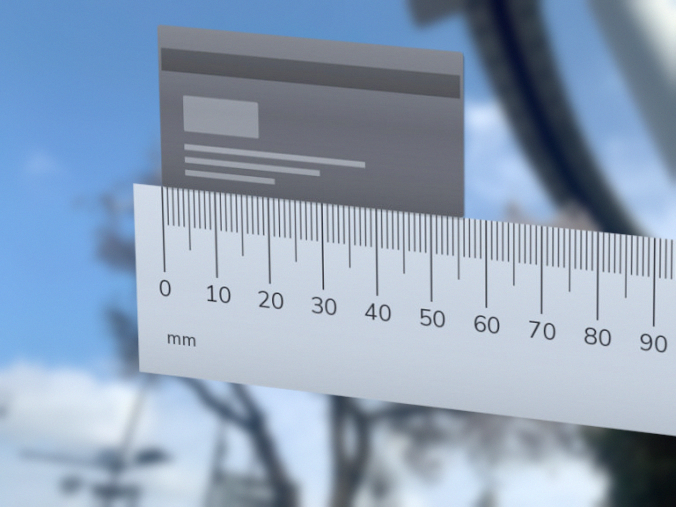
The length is value=56 unit=mm
